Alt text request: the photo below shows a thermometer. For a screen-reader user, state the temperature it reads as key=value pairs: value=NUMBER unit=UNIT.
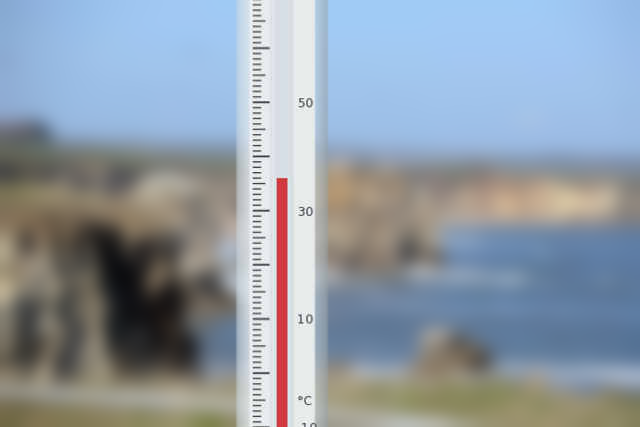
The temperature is value=36 unit=°C
